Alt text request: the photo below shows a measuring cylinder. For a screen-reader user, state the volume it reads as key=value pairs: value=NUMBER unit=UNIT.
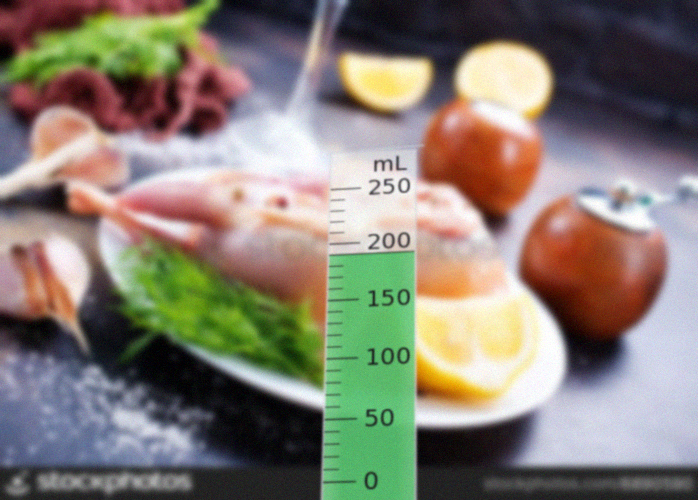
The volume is value=190 unit=mL
